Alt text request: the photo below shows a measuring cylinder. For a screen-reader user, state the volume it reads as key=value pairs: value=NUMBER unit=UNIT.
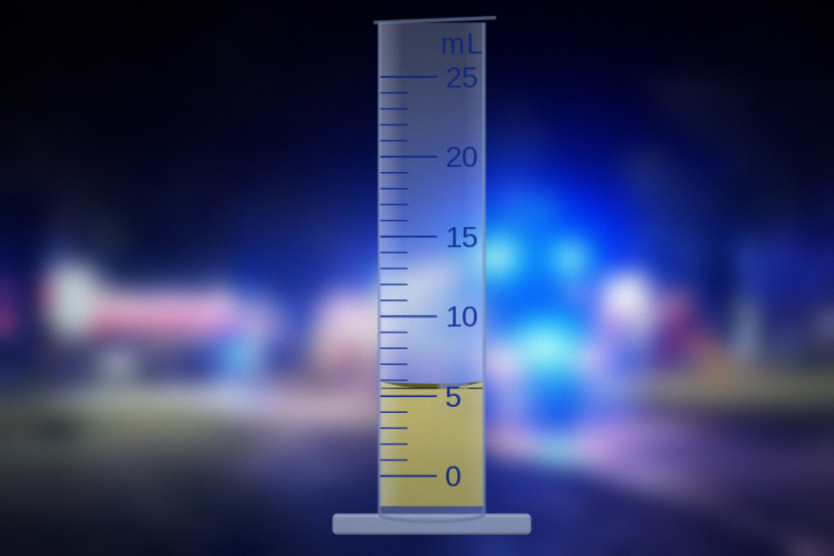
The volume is value=5.5 unit=mL
